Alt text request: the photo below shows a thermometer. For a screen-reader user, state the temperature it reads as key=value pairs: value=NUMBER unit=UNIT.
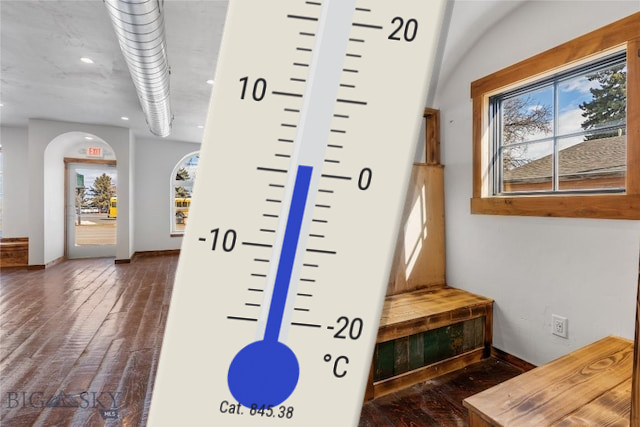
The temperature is value=1 unit=°C
